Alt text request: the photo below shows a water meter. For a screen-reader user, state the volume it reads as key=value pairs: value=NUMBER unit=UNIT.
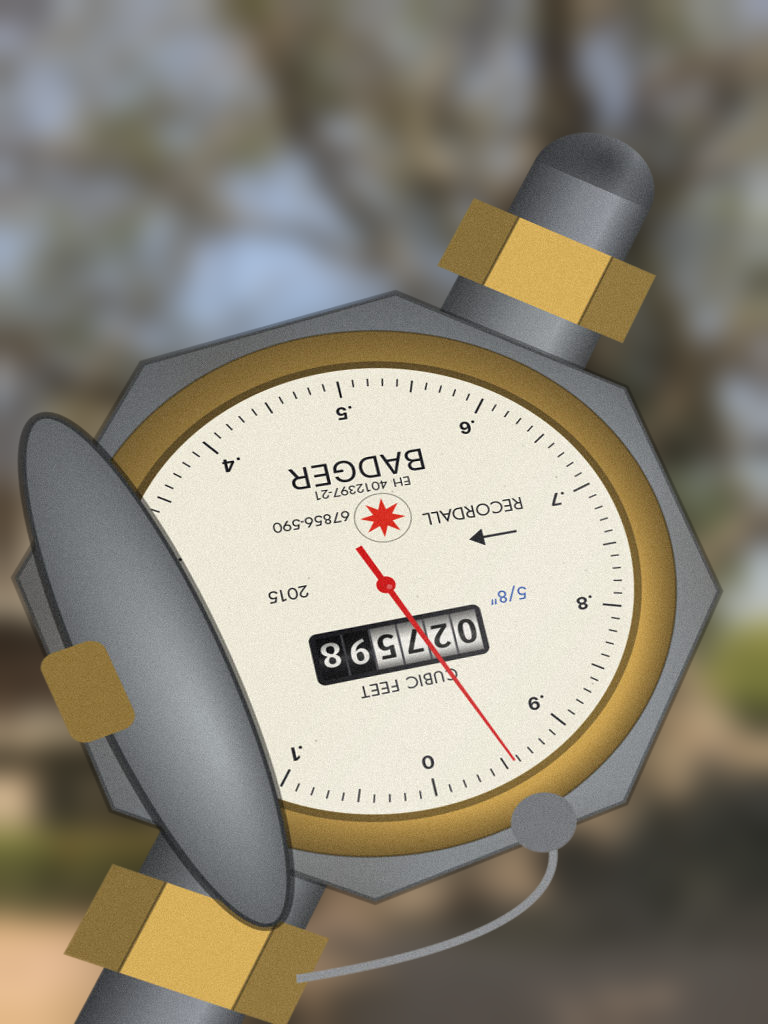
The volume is value=27597.94 unit=ft³
